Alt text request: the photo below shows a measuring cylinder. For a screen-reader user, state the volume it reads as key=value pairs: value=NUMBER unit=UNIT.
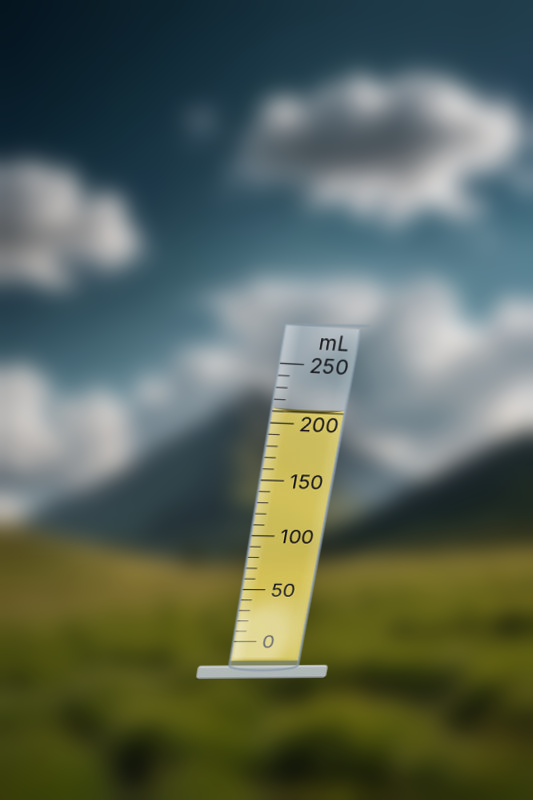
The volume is value=210 unit=mL
